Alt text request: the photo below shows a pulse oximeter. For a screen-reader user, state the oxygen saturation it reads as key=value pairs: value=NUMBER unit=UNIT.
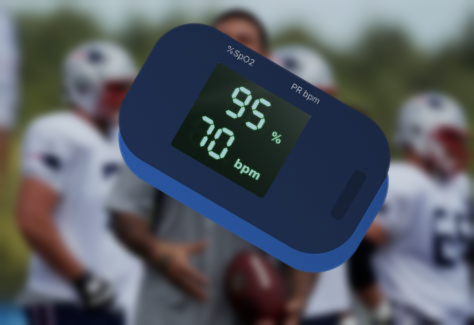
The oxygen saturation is value=95 unit=%
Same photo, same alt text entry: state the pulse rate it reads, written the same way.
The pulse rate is value=70 unit=bpm
